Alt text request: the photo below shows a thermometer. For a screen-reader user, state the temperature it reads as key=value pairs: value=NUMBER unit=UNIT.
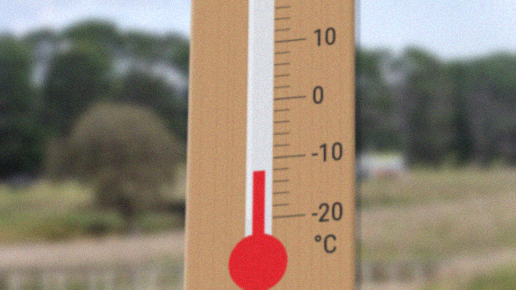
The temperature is value=-12 unit=°C
